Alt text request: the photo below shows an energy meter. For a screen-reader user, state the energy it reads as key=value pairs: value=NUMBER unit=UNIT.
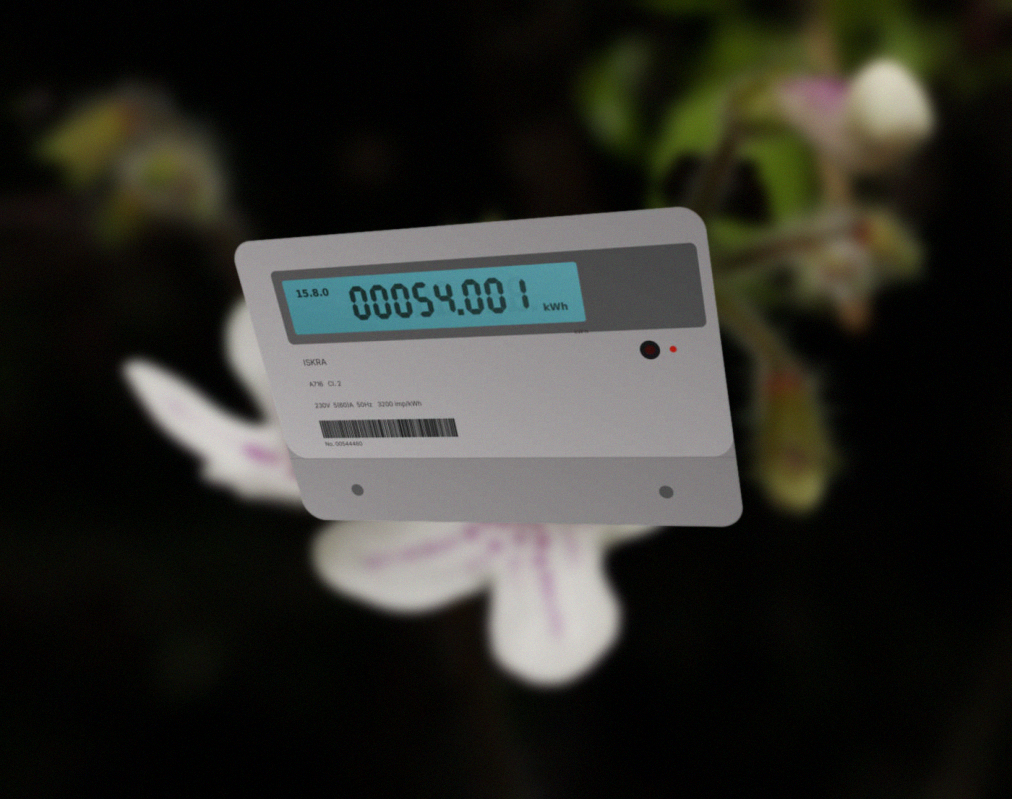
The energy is value=54.001 unit=kWh
